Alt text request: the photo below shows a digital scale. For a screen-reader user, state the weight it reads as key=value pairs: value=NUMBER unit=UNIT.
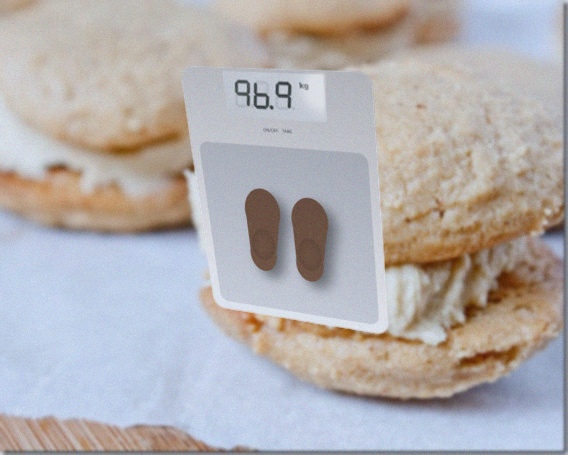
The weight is value=96.9 unit=kg
